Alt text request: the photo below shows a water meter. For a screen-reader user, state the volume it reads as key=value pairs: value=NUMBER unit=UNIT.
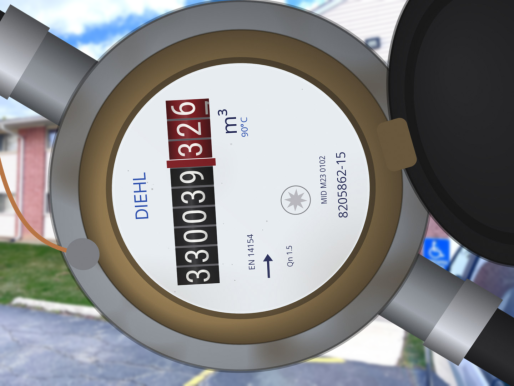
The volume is value=330039.326 unit=m³
